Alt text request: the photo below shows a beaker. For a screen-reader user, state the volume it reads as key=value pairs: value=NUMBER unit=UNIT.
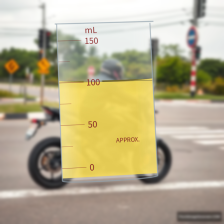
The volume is value=100 unit=mL
